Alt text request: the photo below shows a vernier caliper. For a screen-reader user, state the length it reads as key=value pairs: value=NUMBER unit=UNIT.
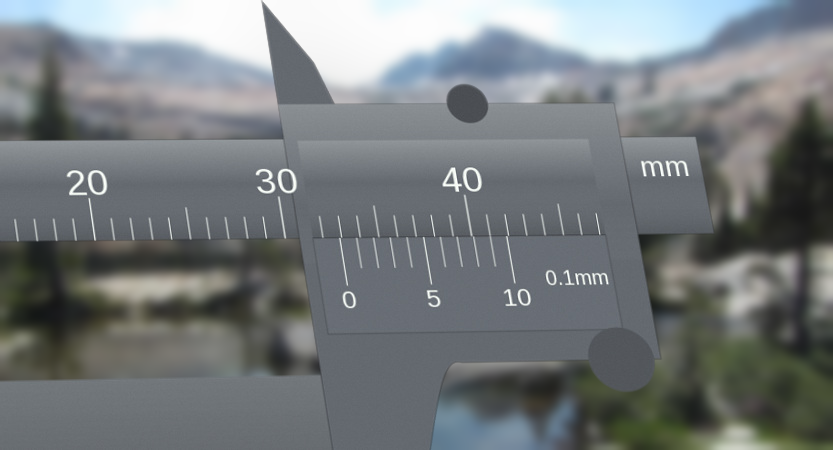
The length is value=32.9 unit=mm
